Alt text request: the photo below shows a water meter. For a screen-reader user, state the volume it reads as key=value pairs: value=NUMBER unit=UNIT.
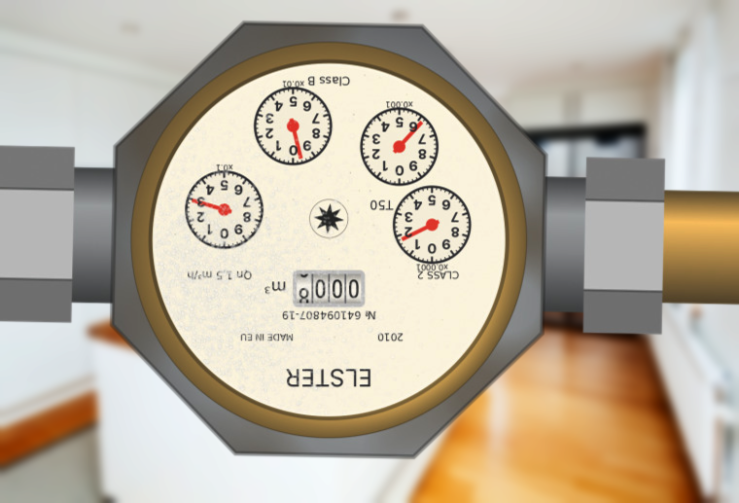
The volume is value=8.2961 unit=m³
